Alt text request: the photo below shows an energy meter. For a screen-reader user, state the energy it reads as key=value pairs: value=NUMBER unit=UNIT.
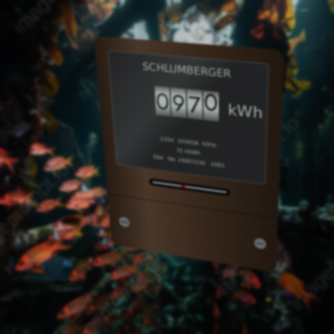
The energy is value=970 unit=kWh
